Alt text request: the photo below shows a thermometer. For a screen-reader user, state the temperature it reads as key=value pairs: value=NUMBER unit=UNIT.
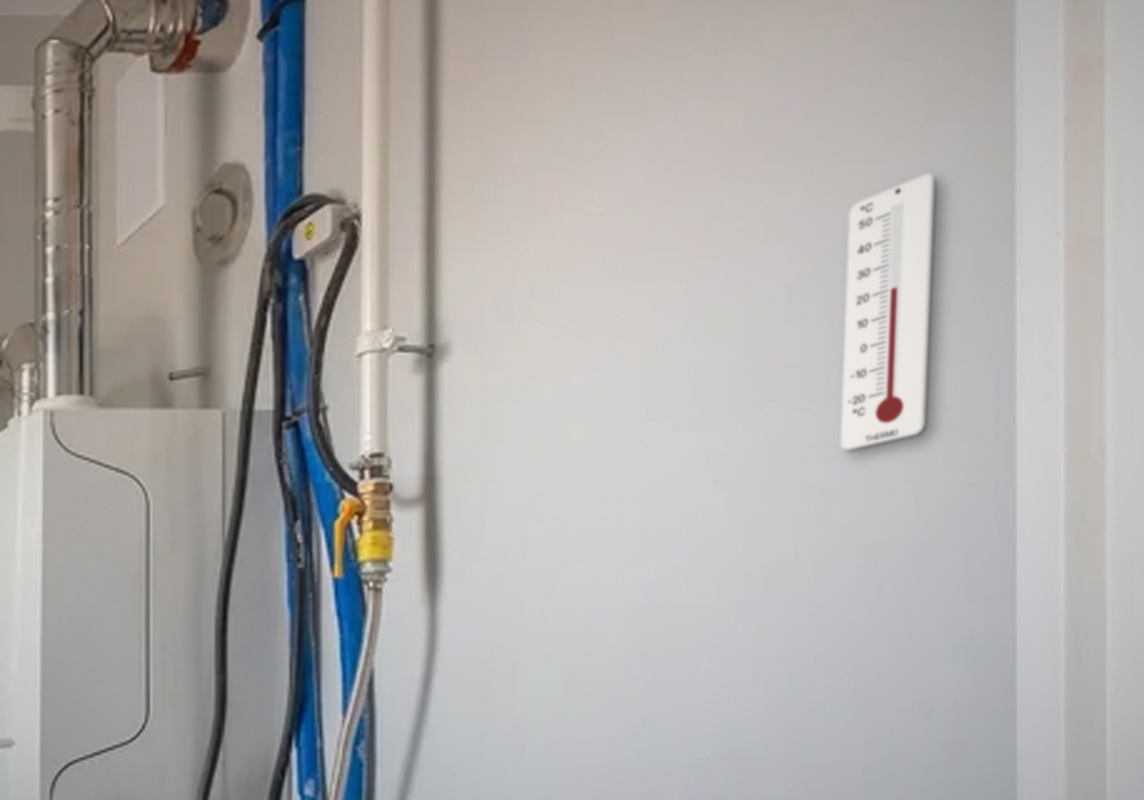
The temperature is value=20 unit=°C
